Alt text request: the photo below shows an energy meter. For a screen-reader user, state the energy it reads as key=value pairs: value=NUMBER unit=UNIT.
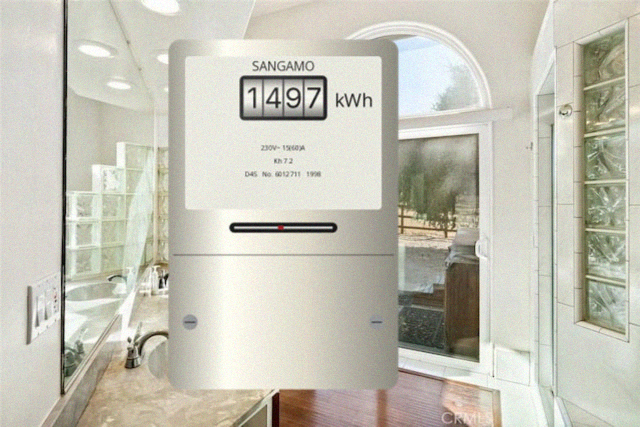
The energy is value=1497 unit=kWh
